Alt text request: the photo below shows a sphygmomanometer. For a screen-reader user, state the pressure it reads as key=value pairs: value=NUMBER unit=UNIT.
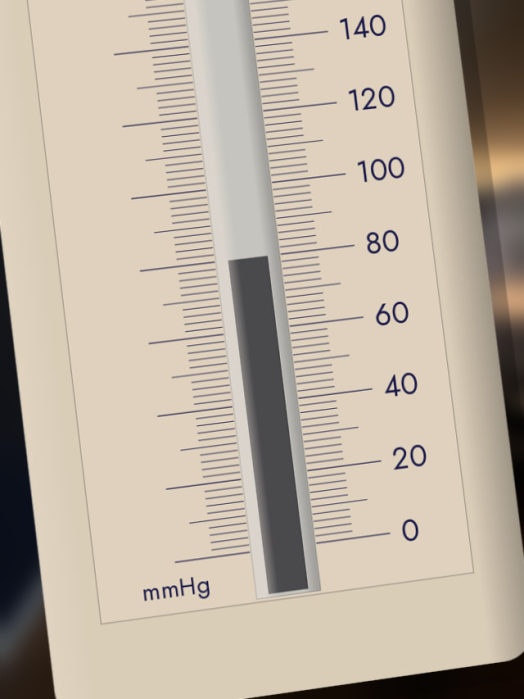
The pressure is value=80 unit=mmHg
